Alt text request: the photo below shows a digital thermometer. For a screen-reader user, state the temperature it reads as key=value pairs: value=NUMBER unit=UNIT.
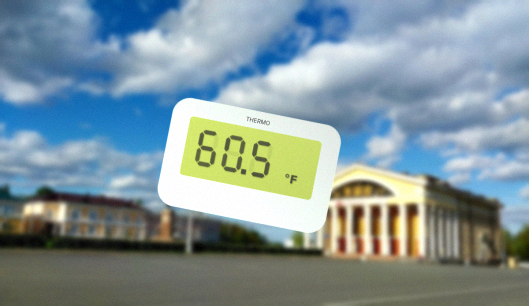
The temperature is value=60.5 unit=°F
